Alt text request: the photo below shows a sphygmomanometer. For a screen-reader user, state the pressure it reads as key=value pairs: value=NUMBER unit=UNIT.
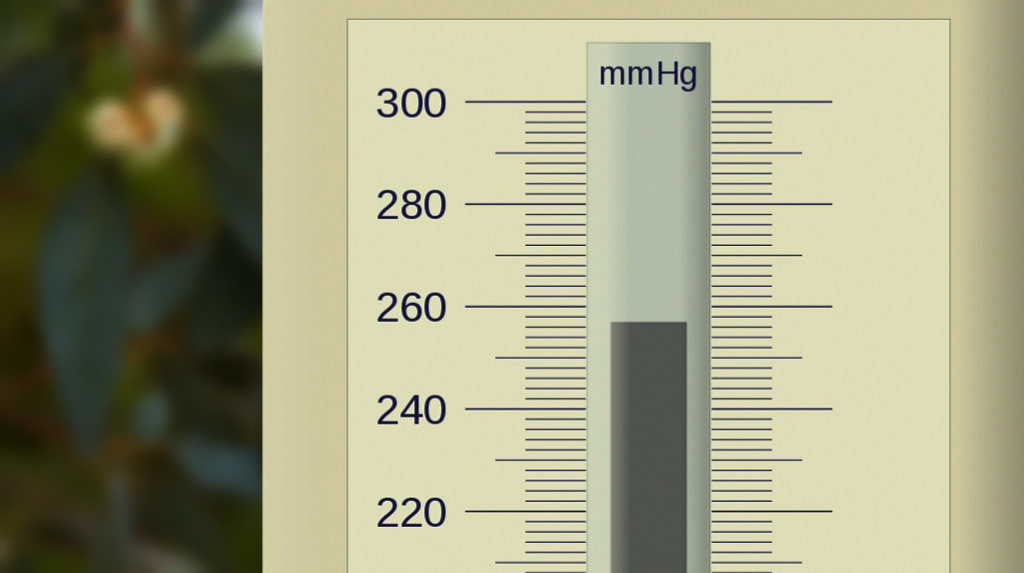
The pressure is value=257 unit=mmHg
